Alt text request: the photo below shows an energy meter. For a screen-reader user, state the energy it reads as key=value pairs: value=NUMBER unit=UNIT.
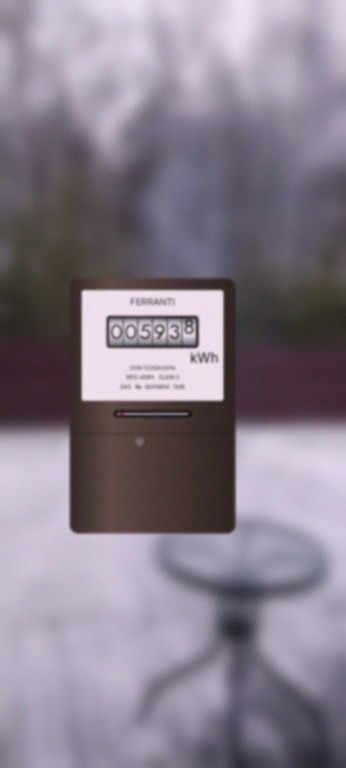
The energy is value=5938 unit=kWh
